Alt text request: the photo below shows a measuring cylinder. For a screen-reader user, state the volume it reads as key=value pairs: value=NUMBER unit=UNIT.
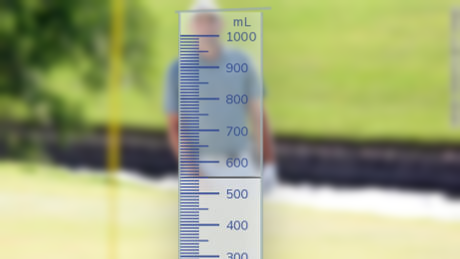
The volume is value=550 unit=mL
